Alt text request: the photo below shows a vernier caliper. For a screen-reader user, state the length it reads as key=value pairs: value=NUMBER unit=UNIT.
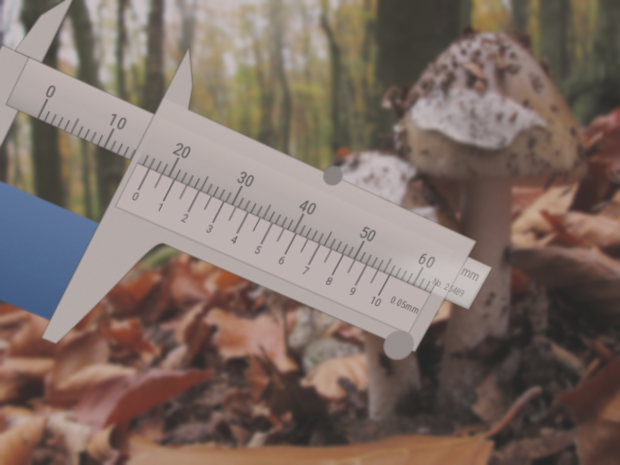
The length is value=17.0 unit=mm
